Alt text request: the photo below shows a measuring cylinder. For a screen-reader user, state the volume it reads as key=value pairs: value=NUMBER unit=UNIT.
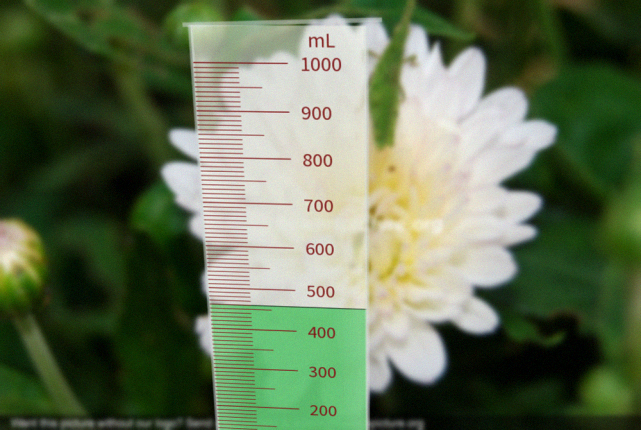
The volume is value=460 unit=mL
